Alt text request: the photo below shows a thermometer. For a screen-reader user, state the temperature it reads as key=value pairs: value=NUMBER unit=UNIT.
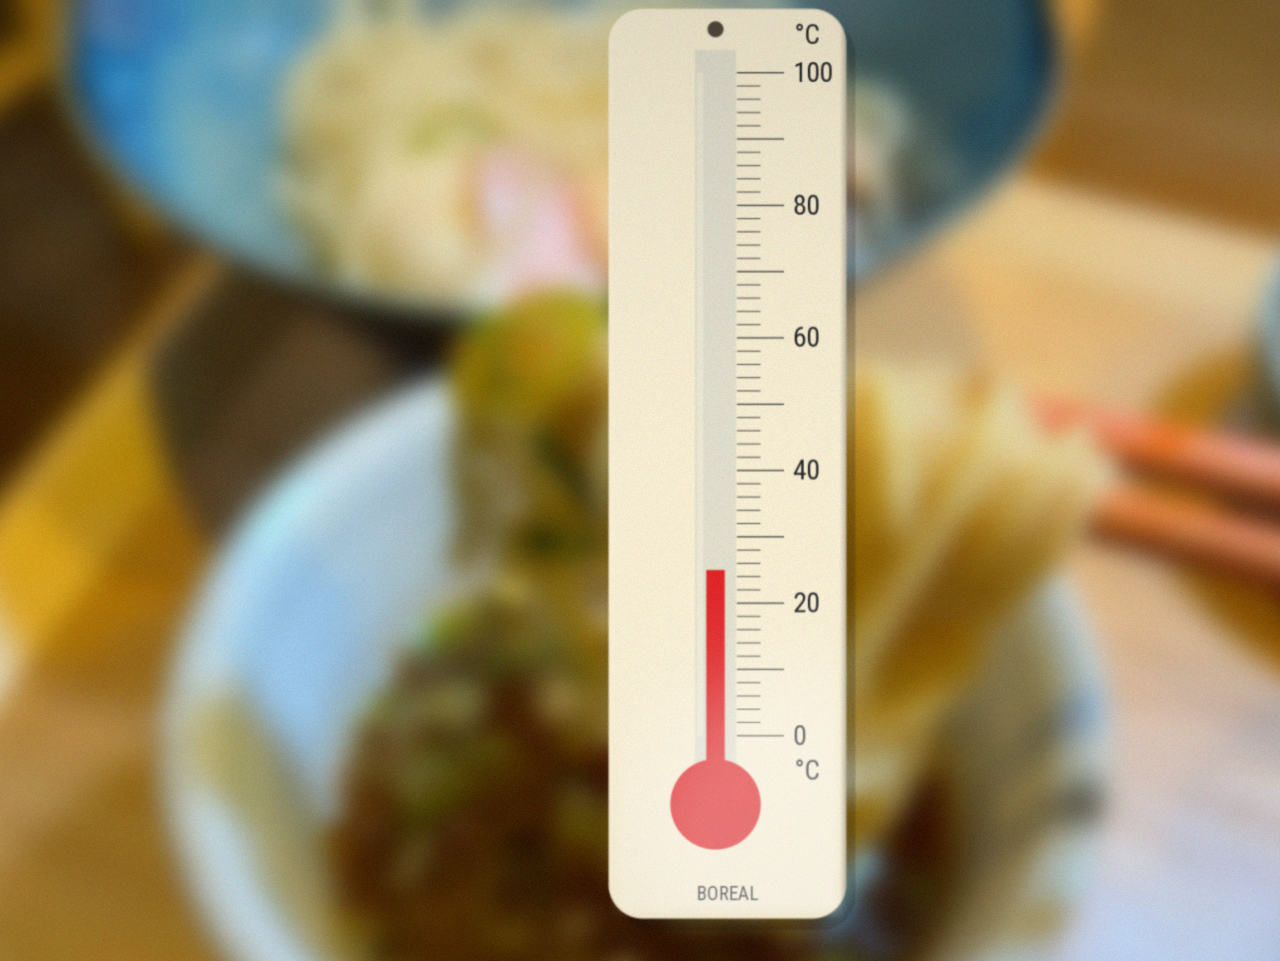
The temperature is value=25 unit=°C
